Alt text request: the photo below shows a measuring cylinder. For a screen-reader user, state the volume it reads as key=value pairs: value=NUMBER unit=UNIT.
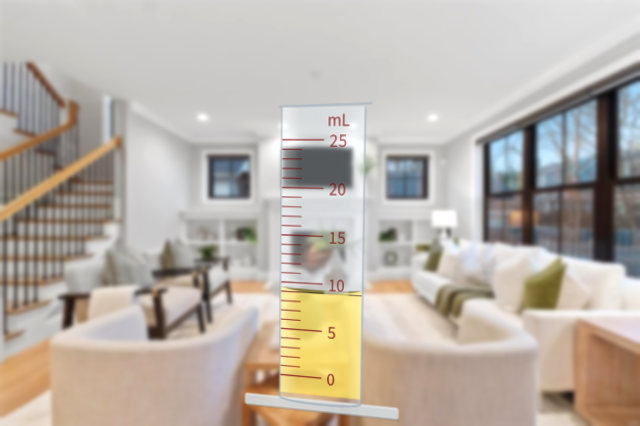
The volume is value=9 unit=mL
